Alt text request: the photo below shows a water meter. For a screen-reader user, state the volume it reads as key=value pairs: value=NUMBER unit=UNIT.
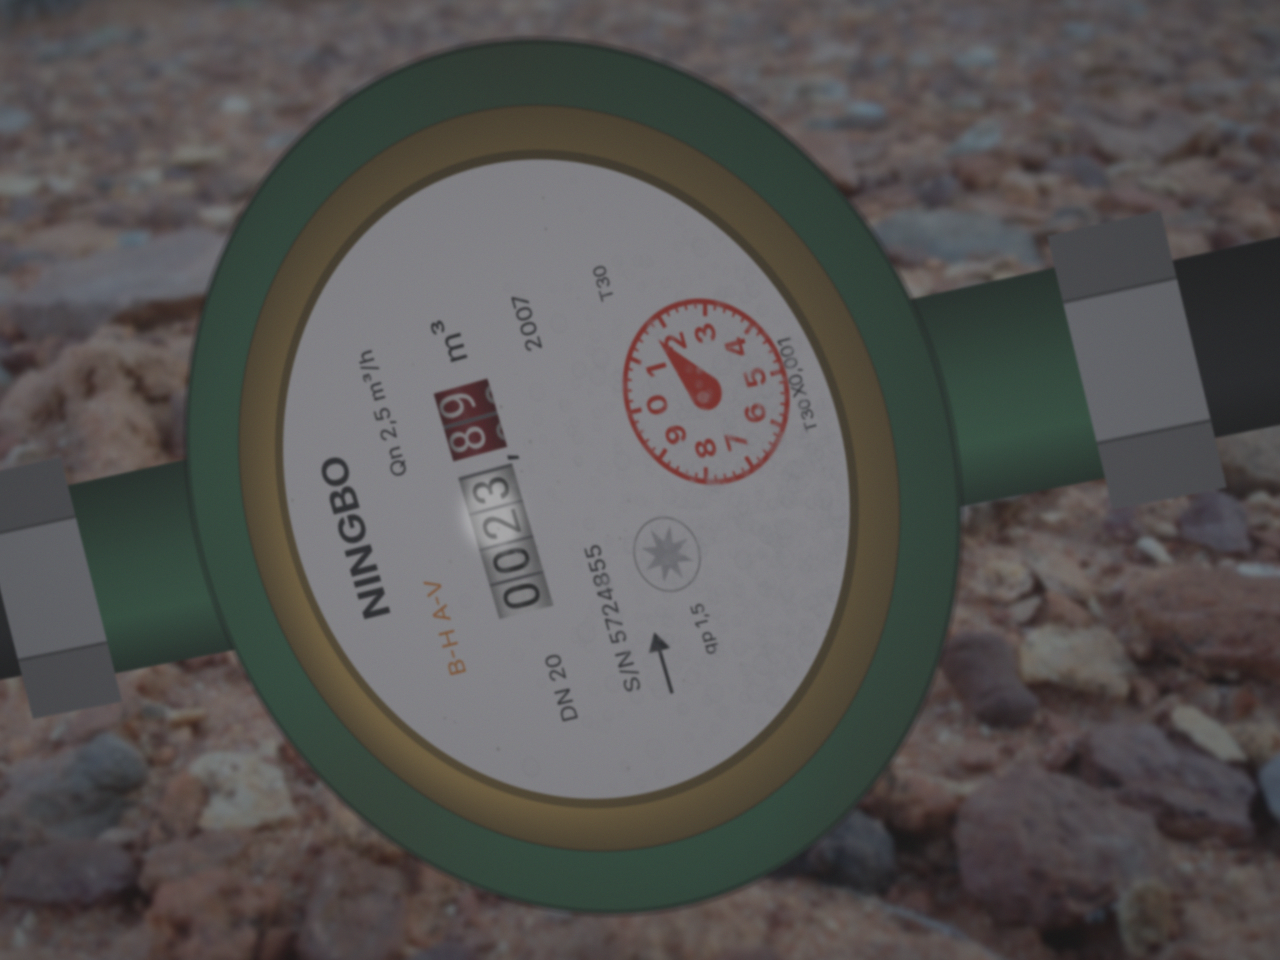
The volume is value=23.891 unit=m³
